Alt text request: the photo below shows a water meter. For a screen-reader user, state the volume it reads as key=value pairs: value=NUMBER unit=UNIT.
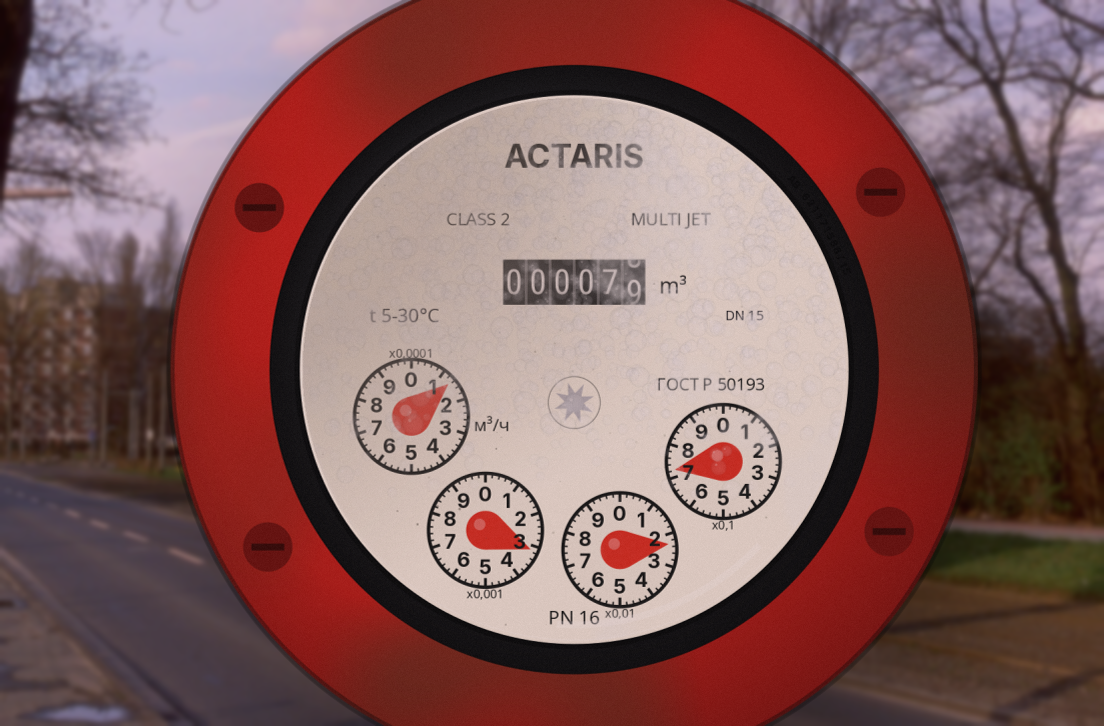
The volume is value=78.7231 unit=m³
